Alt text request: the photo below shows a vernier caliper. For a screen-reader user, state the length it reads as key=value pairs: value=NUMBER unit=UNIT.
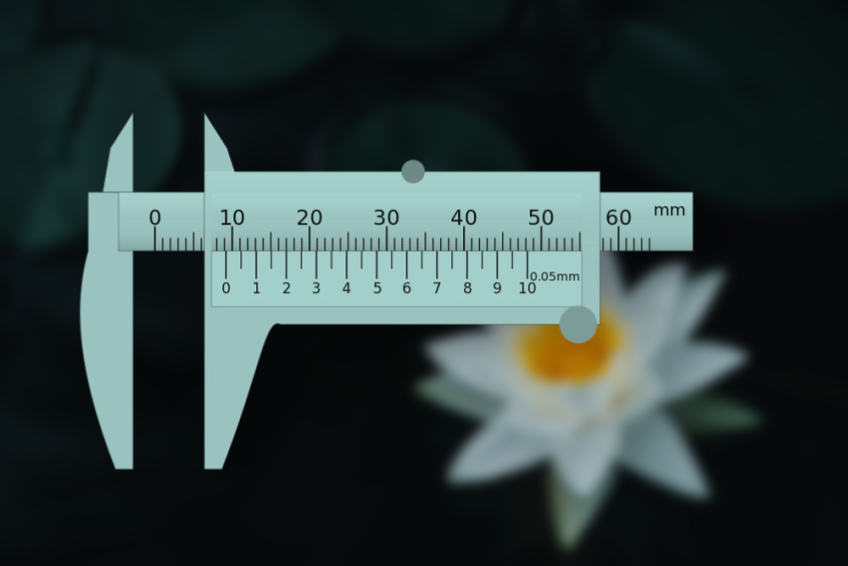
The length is value=9.2 unit=mm
